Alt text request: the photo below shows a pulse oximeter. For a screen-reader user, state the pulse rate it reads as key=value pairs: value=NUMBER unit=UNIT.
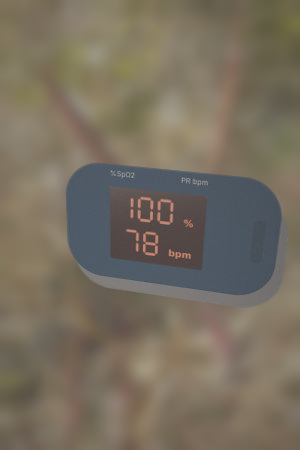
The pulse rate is value=78 unit=bpm
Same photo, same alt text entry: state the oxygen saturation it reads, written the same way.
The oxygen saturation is value=100 unit=%
